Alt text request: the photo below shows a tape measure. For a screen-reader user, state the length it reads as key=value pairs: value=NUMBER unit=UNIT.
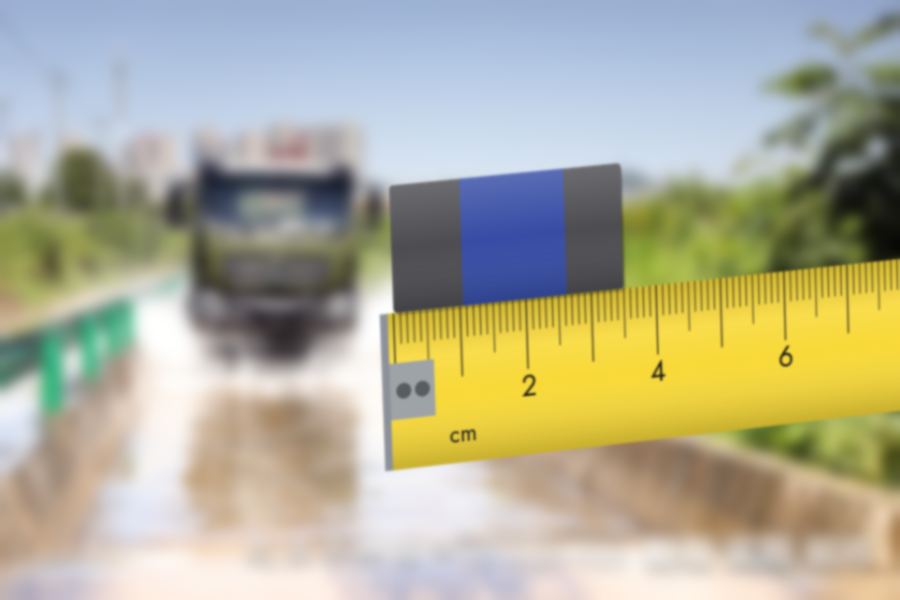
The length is value=3.5 unit=cm
